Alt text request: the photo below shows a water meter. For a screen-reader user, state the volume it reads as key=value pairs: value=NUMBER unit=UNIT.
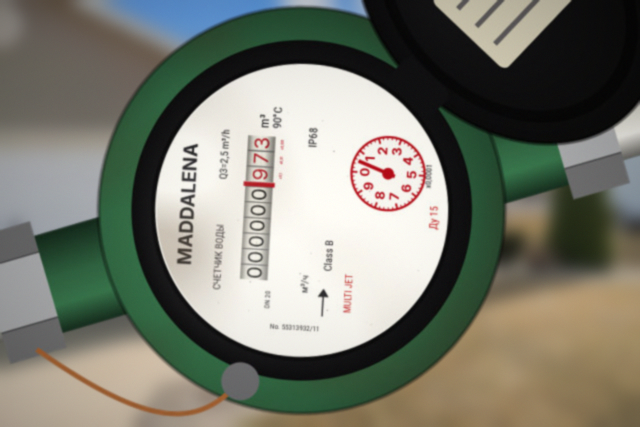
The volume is value=0.9730 unit=m³
